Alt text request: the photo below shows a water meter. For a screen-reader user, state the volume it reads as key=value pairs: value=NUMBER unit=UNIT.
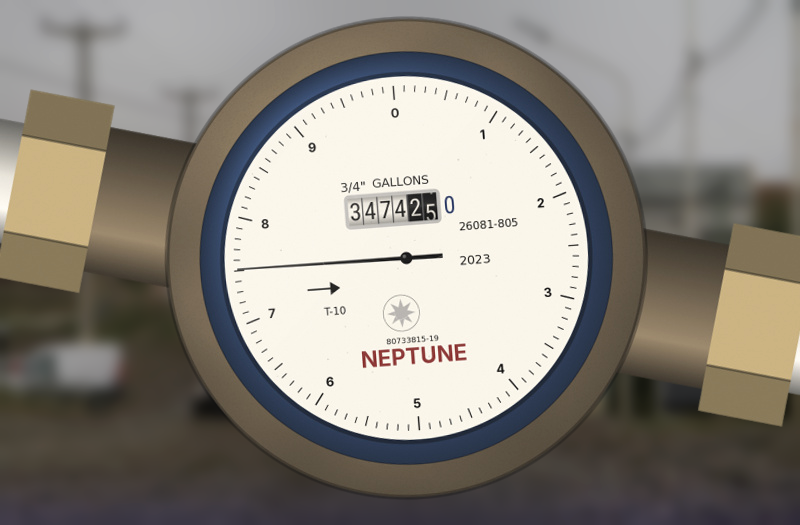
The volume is value=3474247.5 unit=gal
